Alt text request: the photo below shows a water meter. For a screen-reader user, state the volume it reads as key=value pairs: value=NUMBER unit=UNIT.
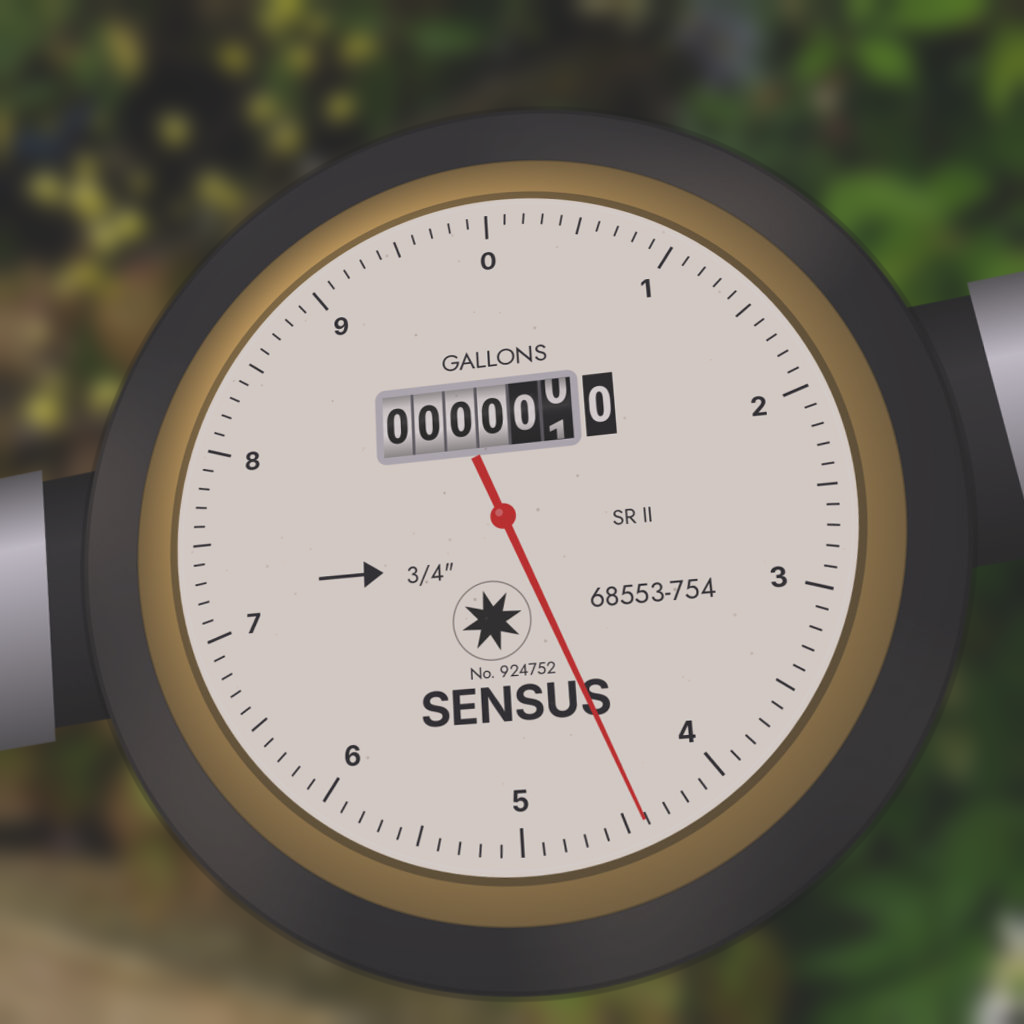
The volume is value=4.4 unit=gal
